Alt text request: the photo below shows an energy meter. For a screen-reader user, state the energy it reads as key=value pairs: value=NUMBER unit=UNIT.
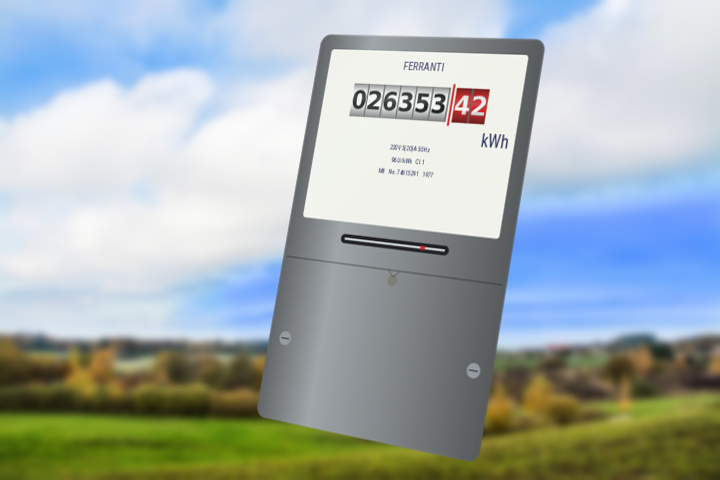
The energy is value=26353.42 unit=kWh
